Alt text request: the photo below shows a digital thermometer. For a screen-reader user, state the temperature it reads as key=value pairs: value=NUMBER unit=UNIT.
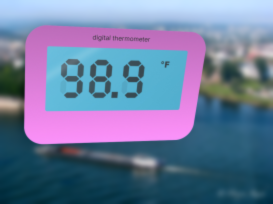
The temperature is value=98.9 unit=°F
